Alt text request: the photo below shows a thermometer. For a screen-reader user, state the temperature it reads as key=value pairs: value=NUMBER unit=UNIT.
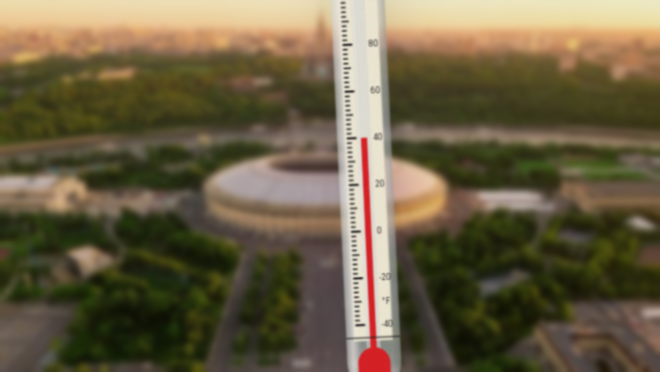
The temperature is value=40 unit=°F
